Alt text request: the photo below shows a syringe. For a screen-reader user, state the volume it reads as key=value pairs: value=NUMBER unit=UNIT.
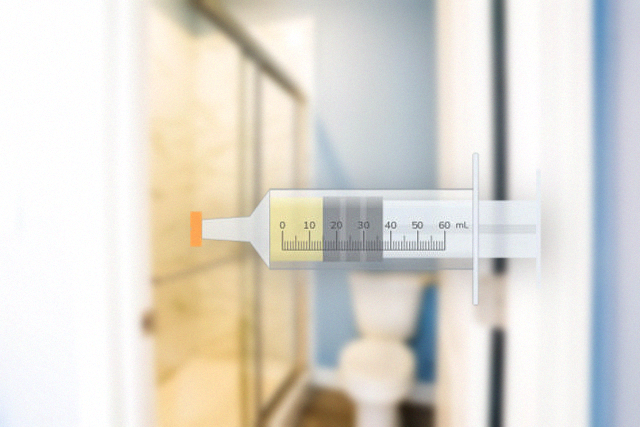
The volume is value=15 unit=mL
